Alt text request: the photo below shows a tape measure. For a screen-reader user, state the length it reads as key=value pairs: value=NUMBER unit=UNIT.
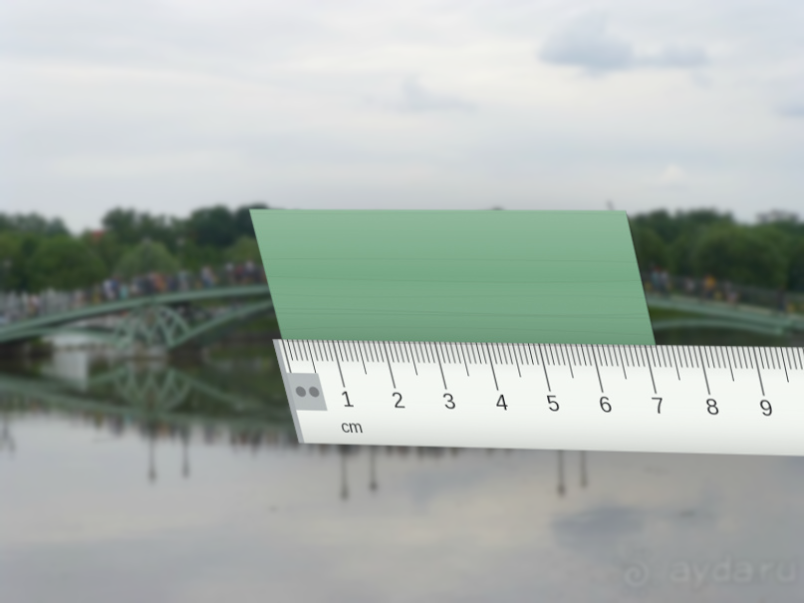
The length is value=7.2 unit=cm
